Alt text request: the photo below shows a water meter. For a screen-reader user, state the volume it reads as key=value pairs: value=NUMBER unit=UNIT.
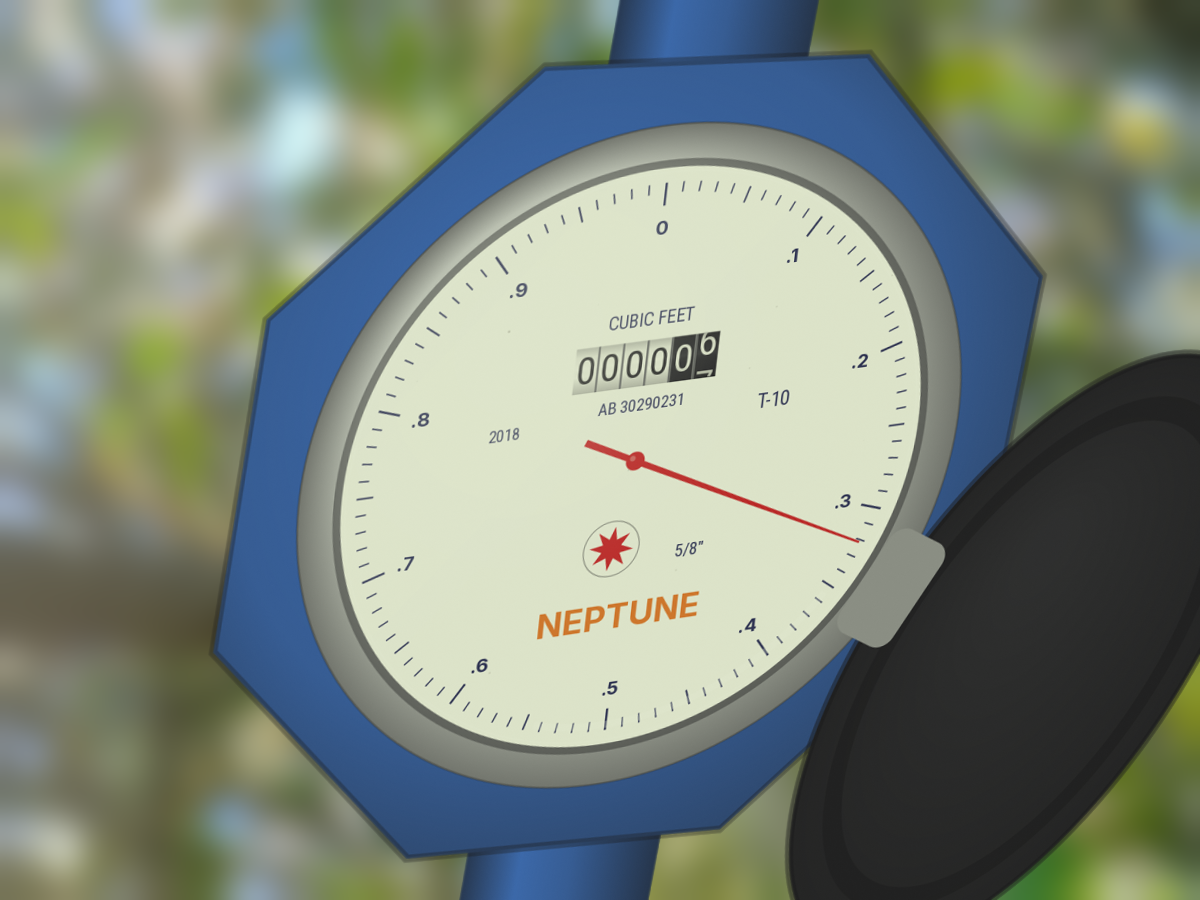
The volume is value=6.32 unit=ft³
